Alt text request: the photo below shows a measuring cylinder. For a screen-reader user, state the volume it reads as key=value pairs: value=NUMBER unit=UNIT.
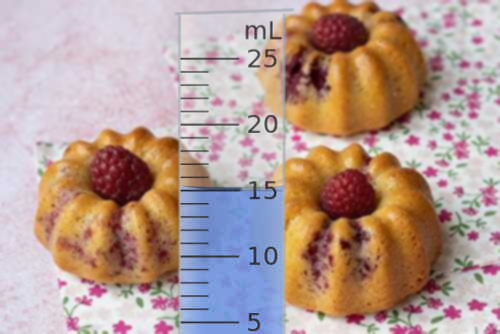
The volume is value=15 unit=mL
